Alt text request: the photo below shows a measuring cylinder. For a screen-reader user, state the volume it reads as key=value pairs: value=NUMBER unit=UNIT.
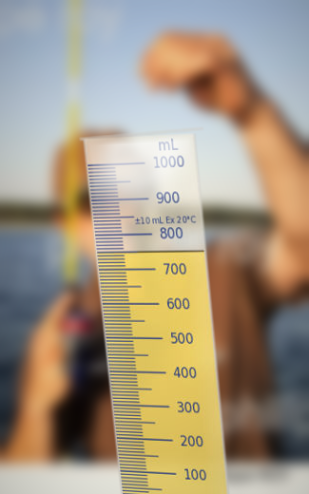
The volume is value=750 unit=mL
